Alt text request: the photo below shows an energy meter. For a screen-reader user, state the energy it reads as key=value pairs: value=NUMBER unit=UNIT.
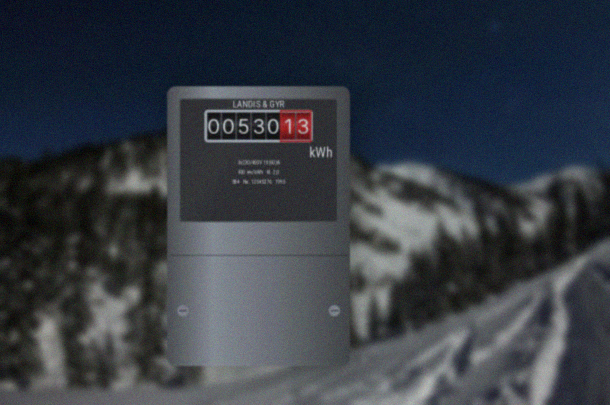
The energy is value=530.13 unit=kWh
